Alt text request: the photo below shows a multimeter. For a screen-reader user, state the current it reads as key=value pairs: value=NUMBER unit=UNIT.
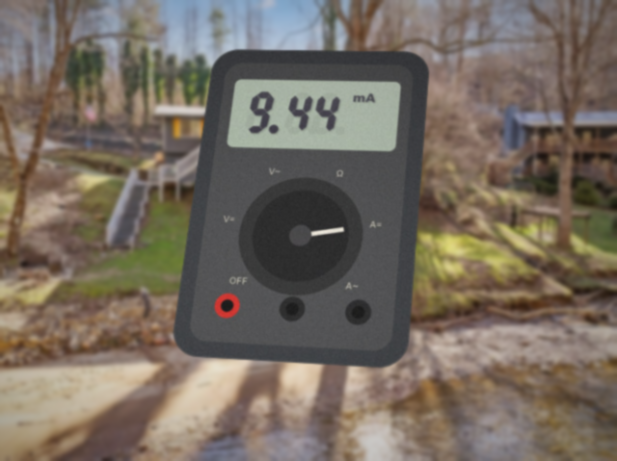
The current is value=9.44 unit=mA
